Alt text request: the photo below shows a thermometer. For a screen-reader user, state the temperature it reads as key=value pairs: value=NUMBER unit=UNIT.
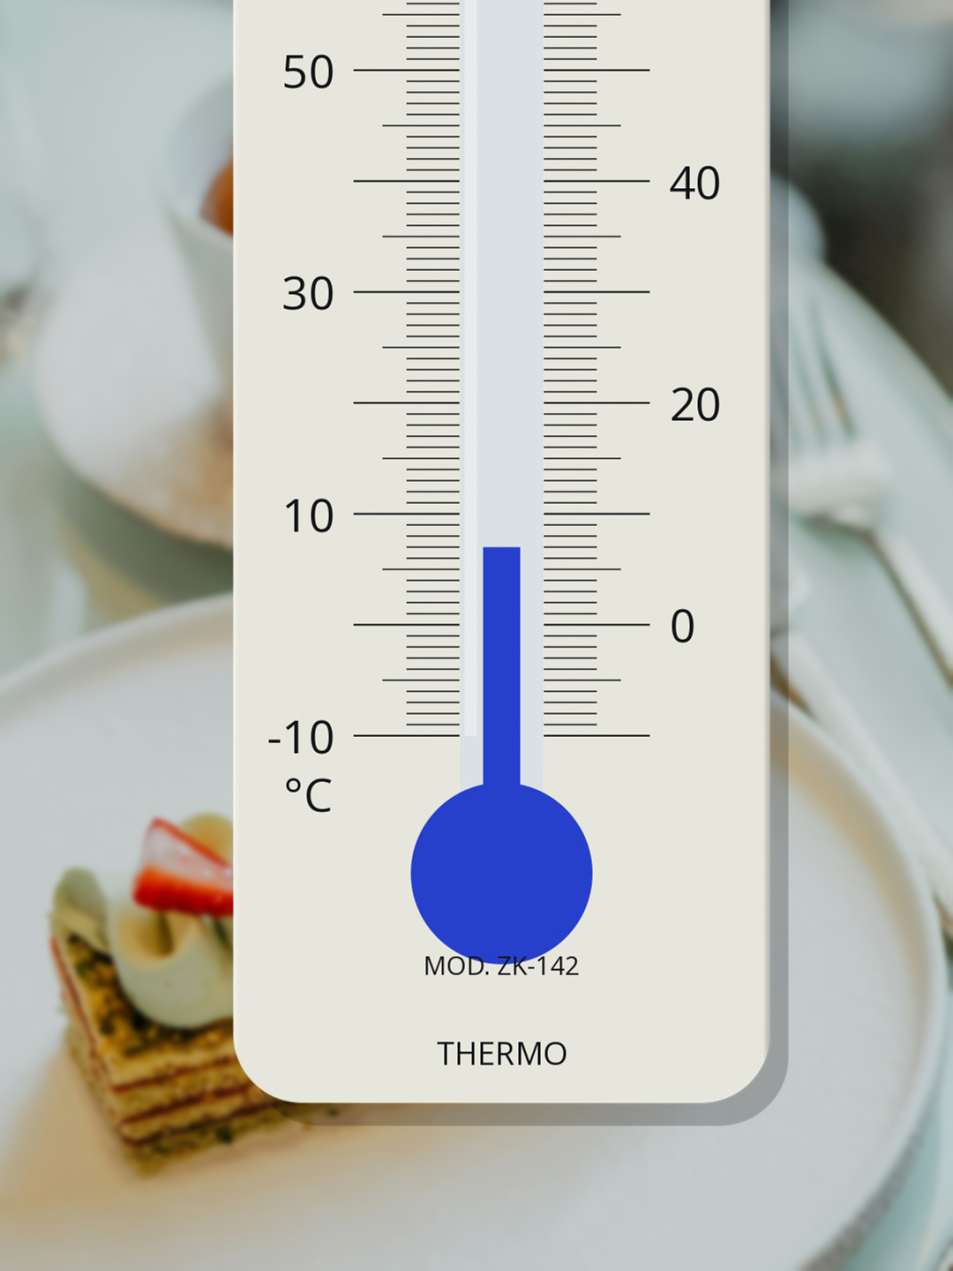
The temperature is value=7 unit=°C
